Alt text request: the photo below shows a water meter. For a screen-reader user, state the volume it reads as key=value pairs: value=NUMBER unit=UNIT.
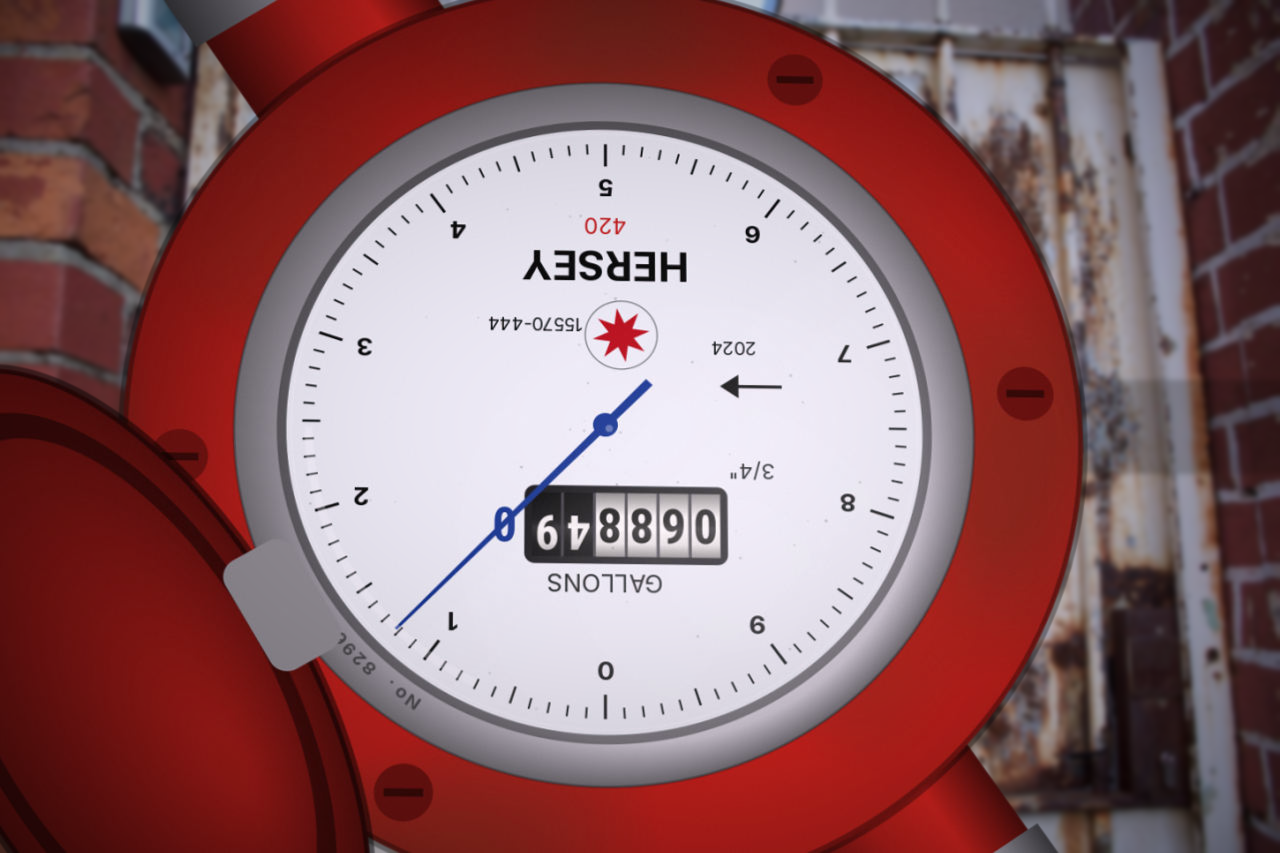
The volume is value=688491.2 unit=gal
